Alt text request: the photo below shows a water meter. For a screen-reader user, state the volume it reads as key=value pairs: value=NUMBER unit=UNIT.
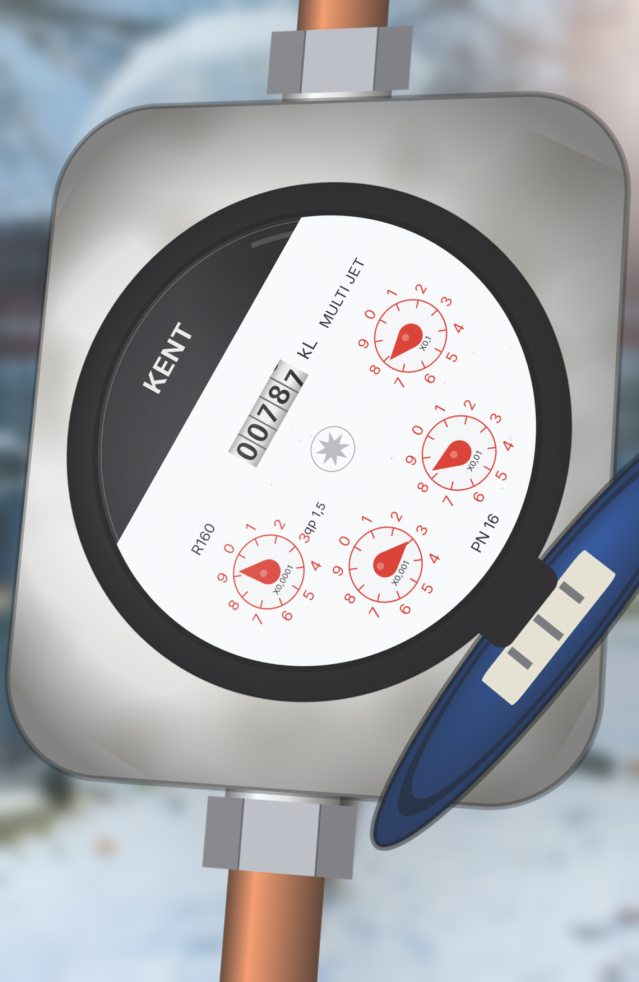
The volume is value=786.7829 unit=kL
